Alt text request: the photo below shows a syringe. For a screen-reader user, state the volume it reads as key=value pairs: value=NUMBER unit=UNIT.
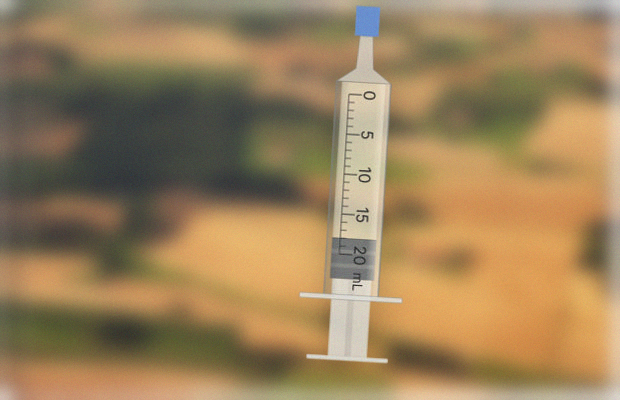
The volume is value=18 unit=mL
